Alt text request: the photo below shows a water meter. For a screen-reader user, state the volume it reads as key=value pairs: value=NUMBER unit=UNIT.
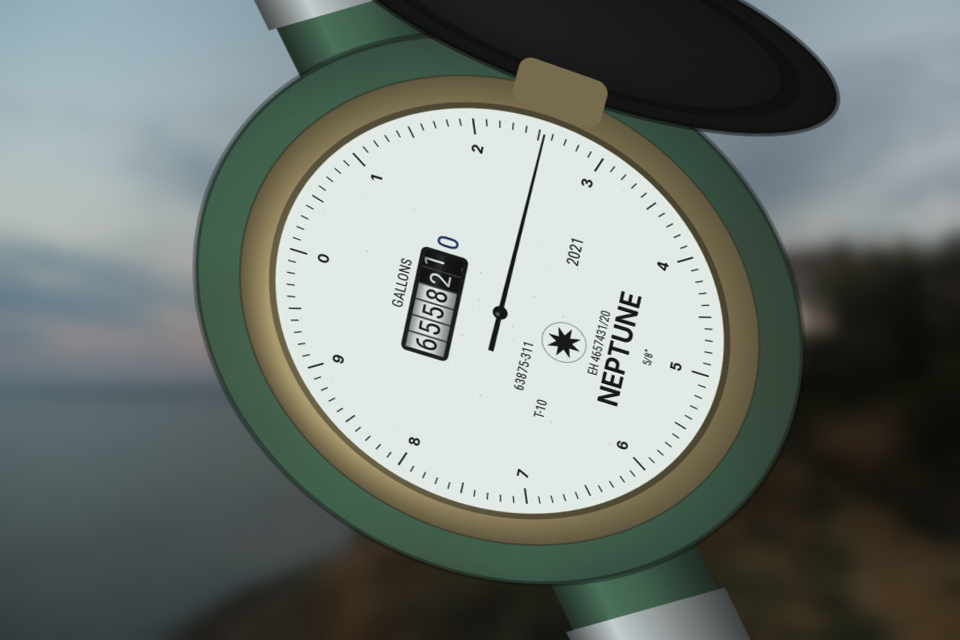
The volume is value=6558212.5 unit=gal
